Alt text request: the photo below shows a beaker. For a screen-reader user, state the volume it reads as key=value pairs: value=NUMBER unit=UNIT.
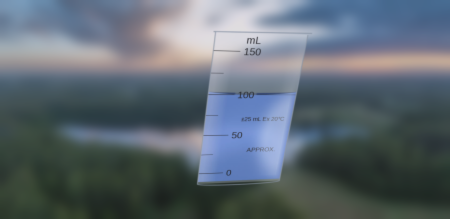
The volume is value=100 unit=mL
